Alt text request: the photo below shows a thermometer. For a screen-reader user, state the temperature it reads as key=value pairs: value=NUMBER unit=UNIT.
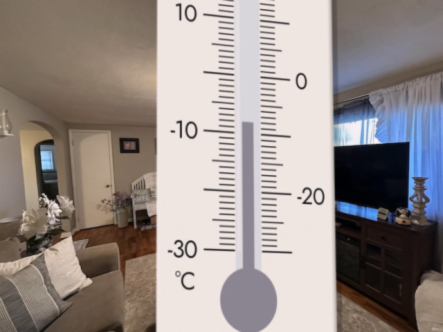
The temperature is value=-8 unit=°C
